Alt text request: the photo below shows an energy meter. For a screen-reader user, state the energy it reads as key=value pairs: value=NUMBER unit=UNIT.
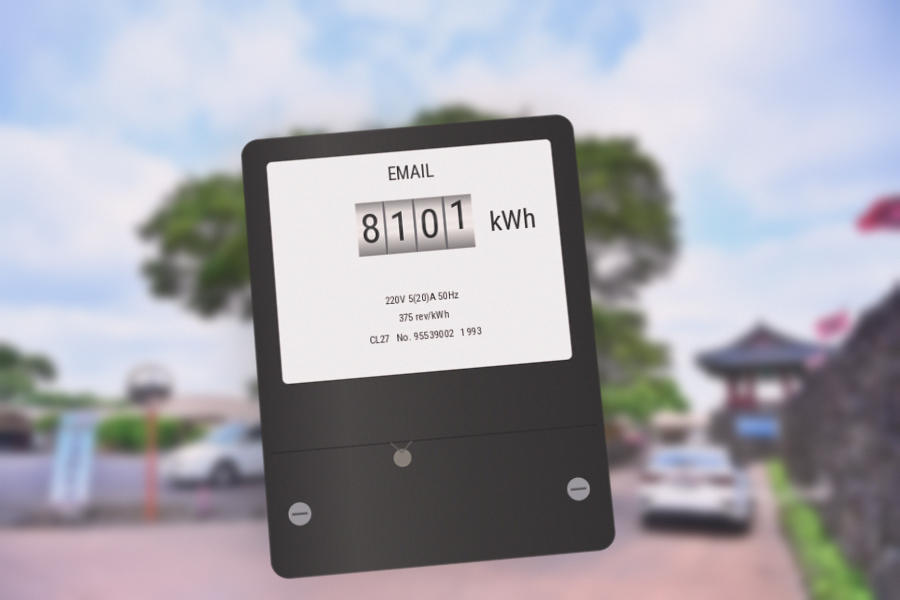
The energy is value=8101 unit=kWh
